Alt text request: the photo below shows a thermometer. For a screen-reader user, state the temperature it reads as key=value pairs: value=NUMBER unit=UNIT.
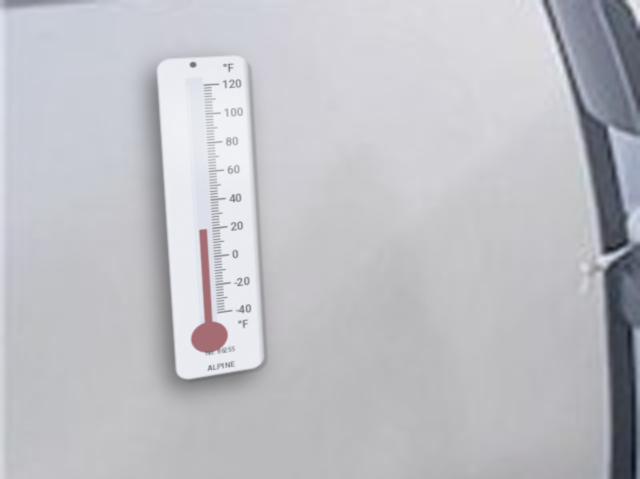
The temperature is value=20 unit=°F
